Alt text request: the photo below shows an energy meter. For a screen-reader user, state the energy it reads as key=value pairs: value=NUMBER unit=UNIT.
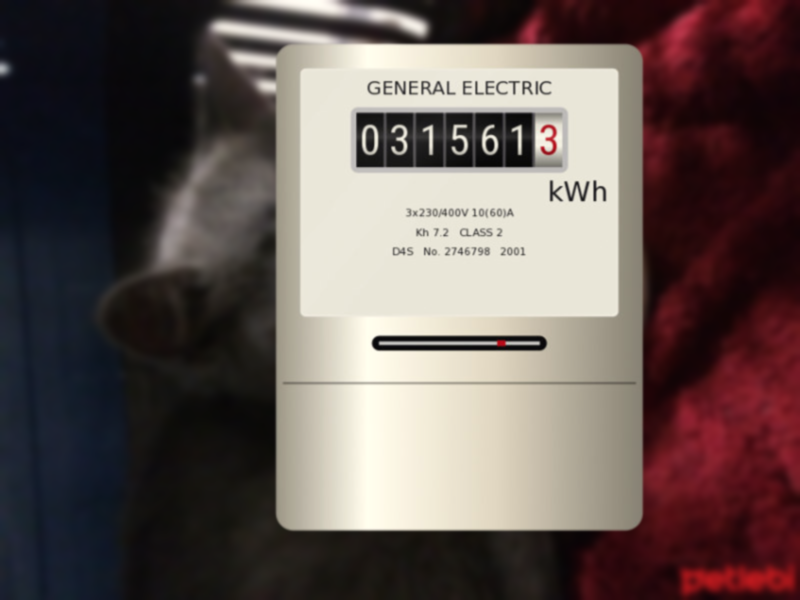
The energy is value=31561.3 unit=kWh
